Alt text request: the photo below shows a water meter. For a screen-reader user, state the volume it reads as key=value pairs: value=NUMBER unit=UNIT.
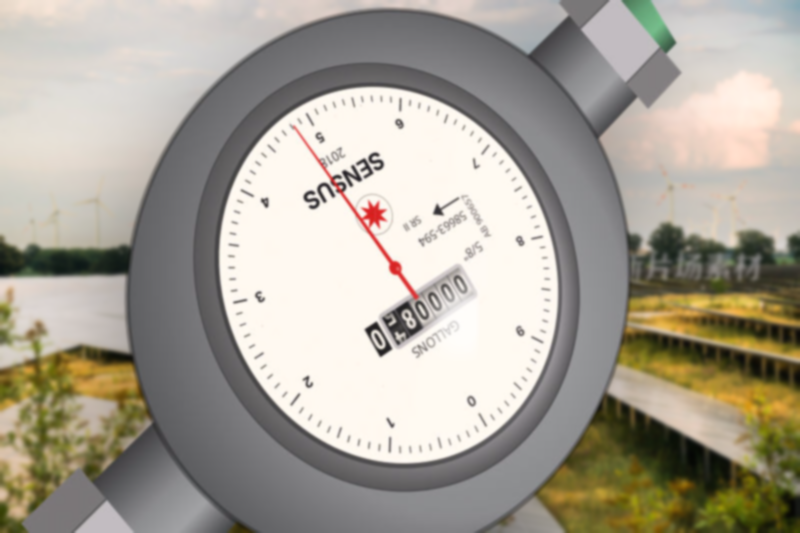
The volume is value=844.8 unit=gal
